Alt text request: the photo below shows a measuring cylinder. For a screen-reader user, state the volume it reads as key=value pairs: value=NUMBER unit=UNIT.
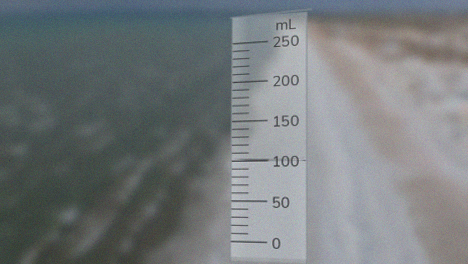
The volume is value=100 unit=mL
